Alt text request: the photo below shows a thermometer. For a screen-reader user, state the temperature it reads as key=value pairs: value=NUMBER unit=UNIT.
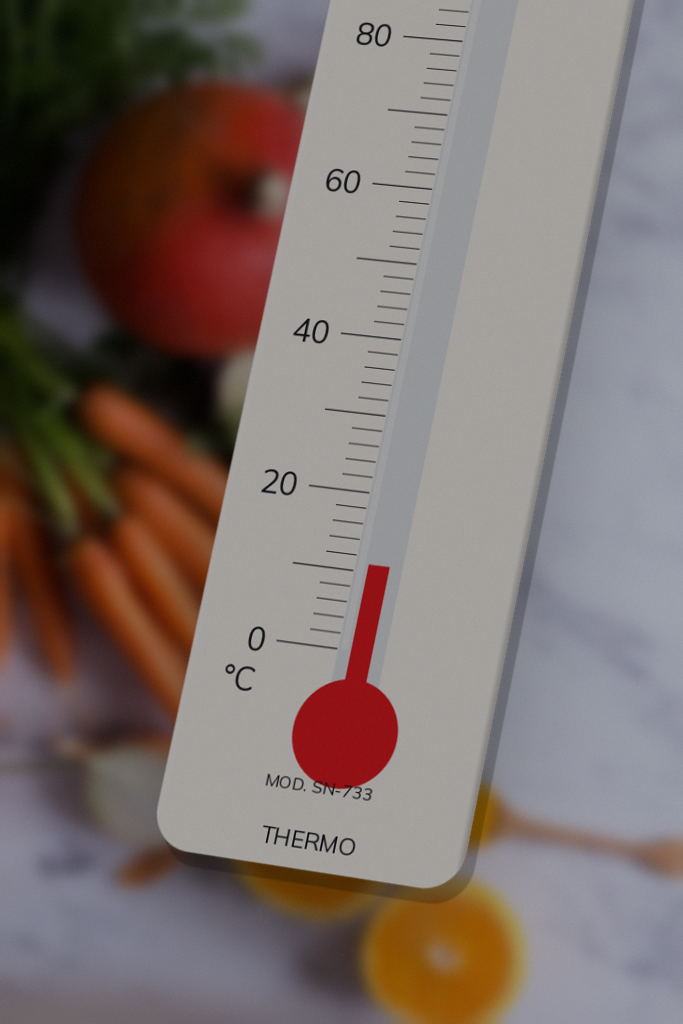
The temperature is value=11 unit=°C
